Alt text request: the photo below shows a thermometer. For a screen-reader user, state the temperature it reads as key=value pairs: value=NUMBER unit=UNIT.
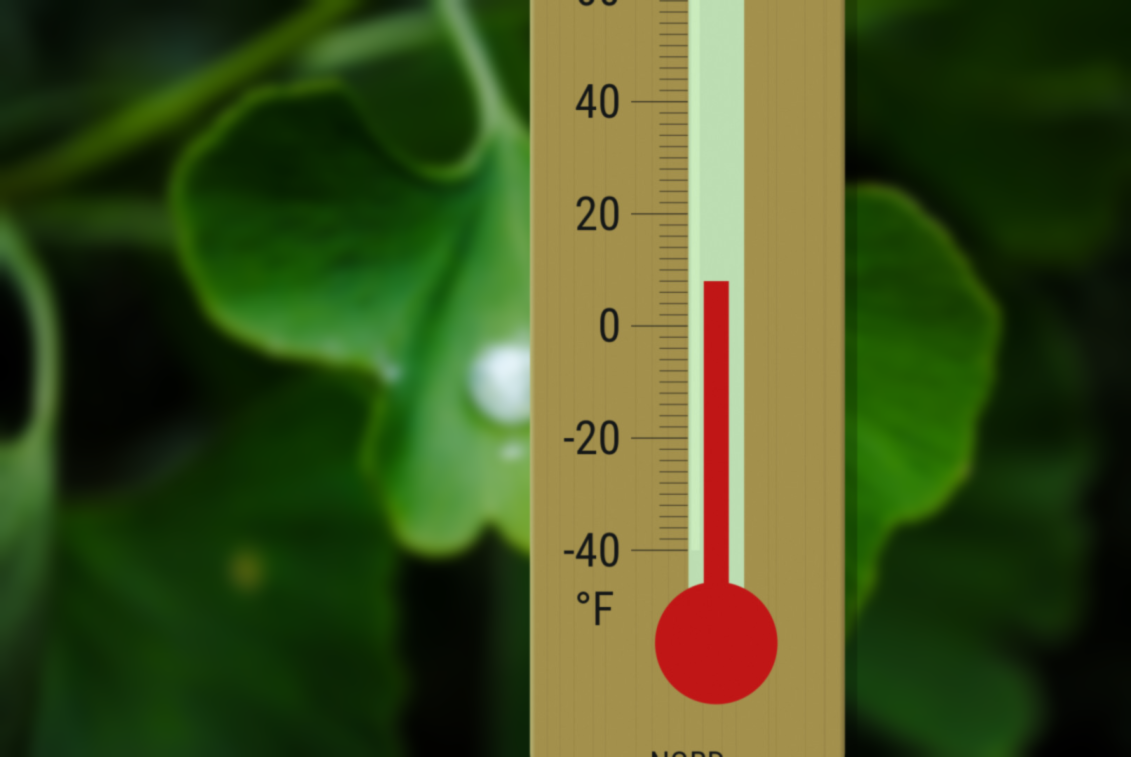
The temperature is value=8 unit=°F
